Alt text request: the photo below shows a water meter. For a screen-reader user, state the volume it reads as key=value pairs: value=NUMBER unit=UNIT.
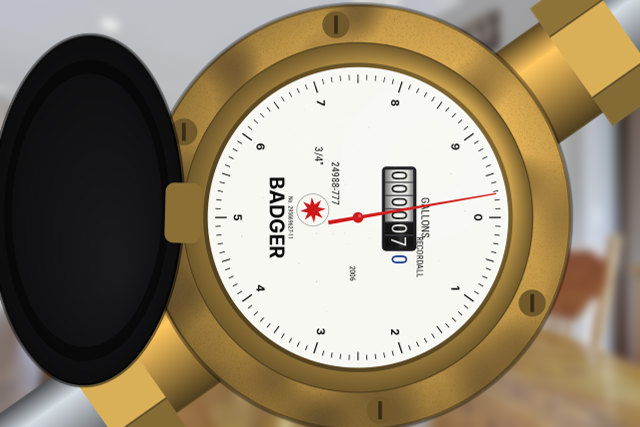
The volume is value=69.7 unit=gal
